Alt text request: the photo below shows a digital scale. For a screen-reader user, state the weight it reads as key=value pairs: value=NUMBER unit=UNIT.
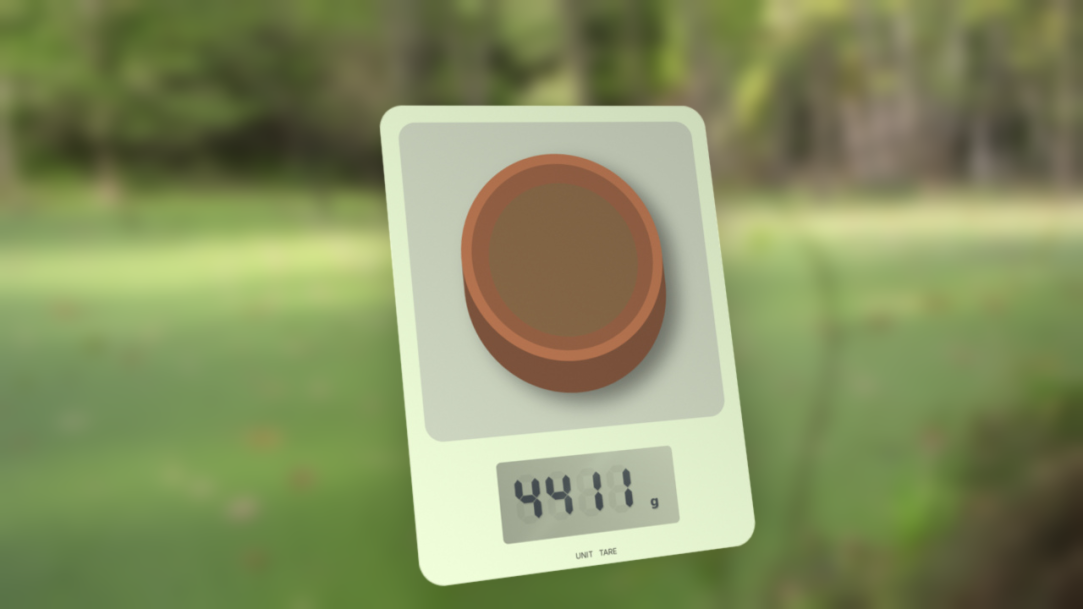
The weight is value=4411 unit=g
